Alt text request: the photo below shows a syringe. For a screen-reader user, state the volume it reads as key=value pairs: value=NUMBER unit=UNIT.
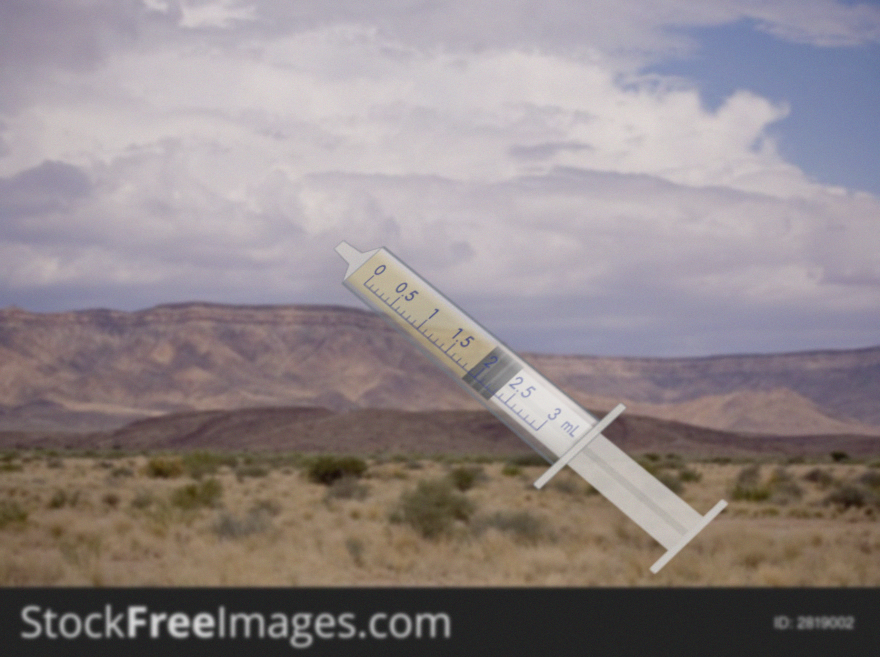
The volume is value=1.9 unit=mL
